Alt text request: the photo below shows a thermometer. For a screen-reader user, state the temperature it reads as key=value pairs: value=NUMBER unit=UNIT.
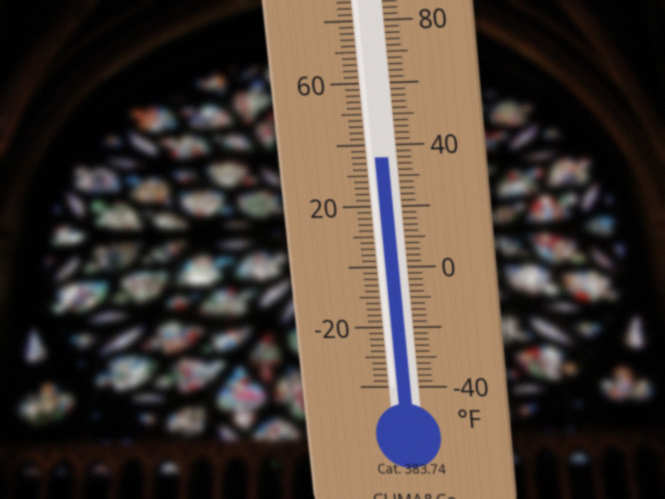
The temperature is value=36 unit=°F
